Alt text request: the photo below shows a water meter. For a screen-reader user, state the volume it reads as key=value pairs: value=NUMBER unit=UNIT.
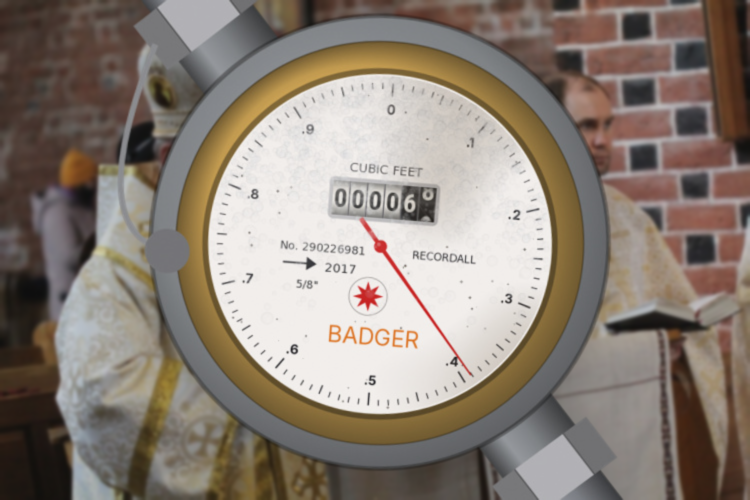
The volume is value=68.39 unit=ft³
